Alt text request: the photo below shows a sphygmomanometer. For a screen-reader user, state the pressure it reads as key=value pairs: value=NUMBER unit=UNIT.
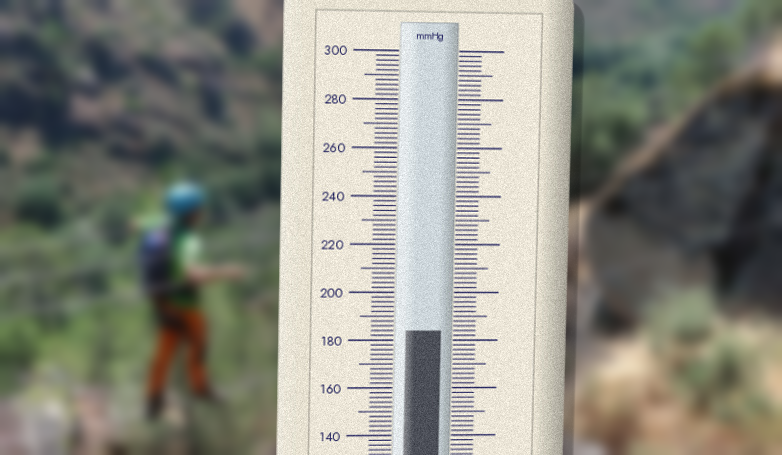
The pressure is value=184 unit=mmHg
